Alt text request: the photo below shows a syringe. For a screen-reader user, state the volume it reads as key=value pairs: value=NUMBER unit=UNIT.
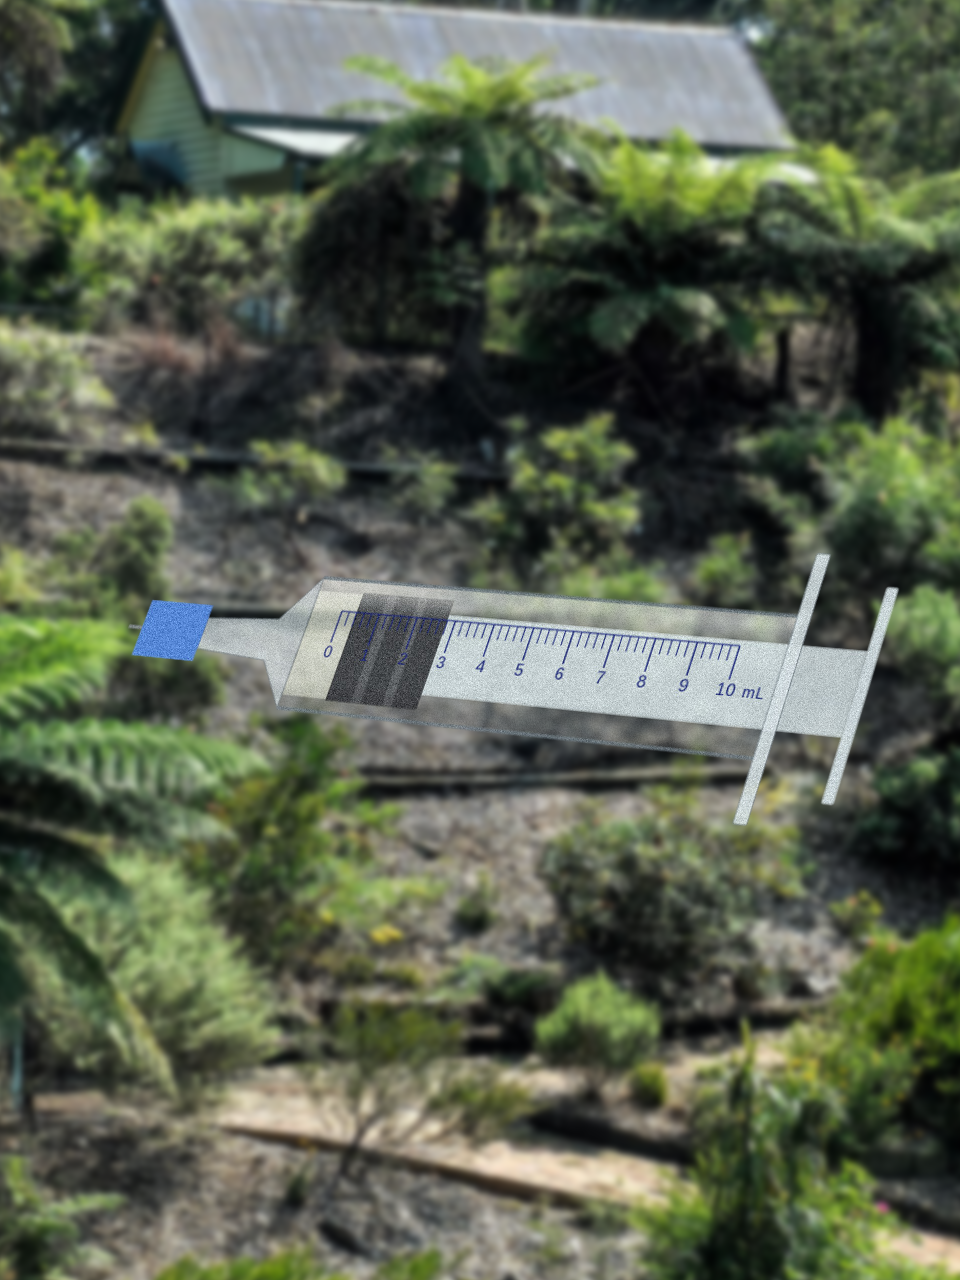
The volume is value=0.4 unit=mL
